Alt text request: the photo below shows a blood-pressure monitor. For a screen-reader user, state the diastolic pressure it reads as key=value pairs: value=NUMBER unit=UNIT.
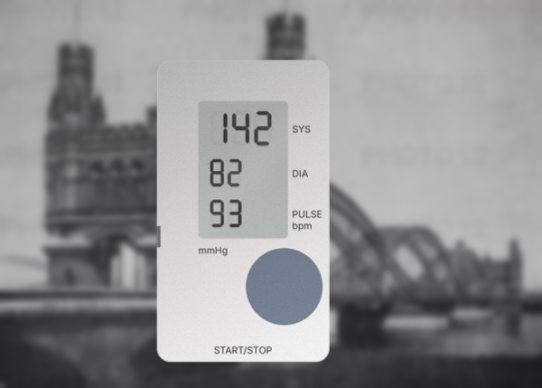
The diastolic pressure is value=82 unit=mmHg
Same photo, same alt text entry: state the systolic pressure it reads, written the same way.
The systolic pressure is value=142 unit=mmHg
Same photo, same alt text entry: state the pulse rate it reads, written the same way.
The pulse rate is value=93 unit=bpm
